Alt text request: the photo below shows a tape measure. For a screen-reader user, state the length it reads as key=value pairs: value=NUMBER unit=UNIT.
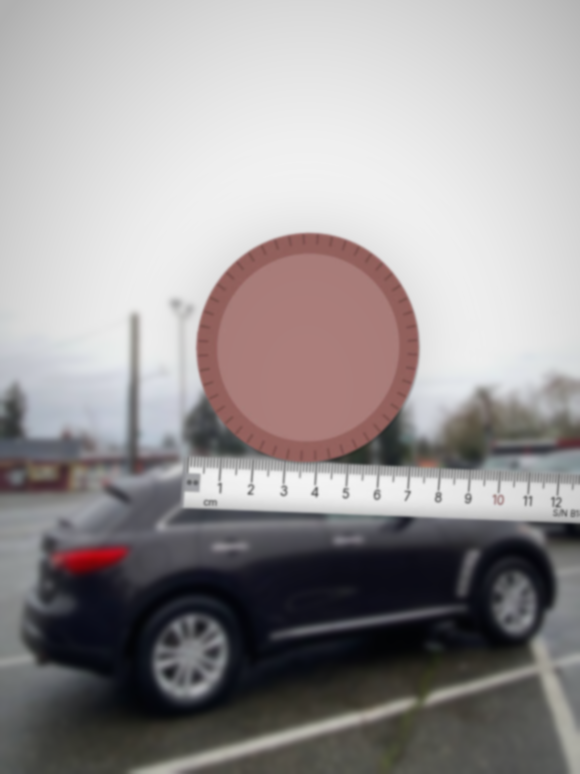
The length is value=7 unit=cm
